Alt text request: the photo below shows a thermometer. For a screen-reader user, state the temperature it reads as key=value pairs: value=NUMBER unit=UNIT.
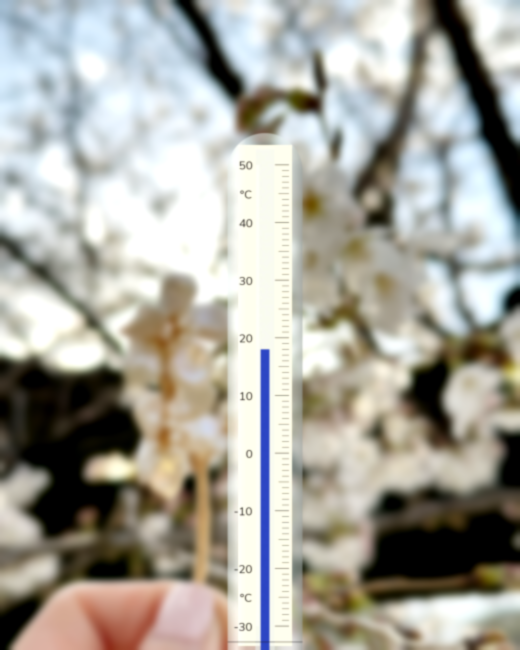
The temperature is value=18 unit=°C
